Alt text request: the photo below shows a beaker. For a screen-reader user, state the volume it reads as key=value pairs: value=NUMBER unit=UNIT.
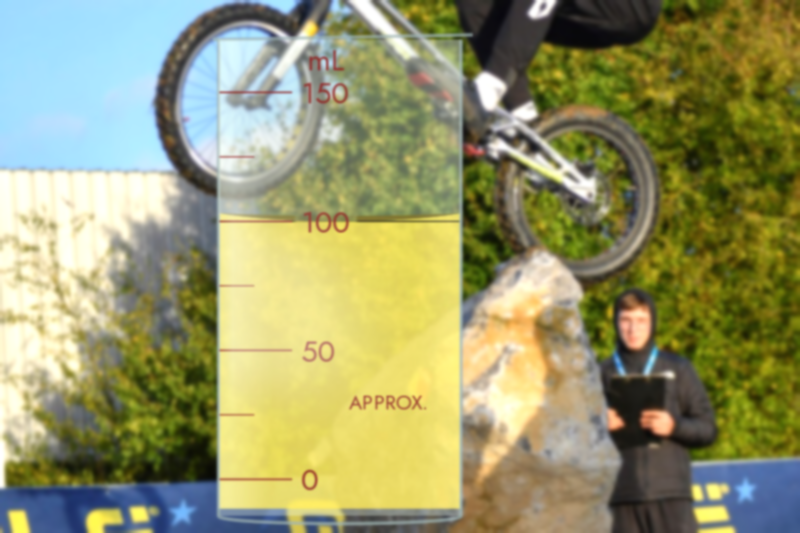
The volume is value=100 unit=mL
